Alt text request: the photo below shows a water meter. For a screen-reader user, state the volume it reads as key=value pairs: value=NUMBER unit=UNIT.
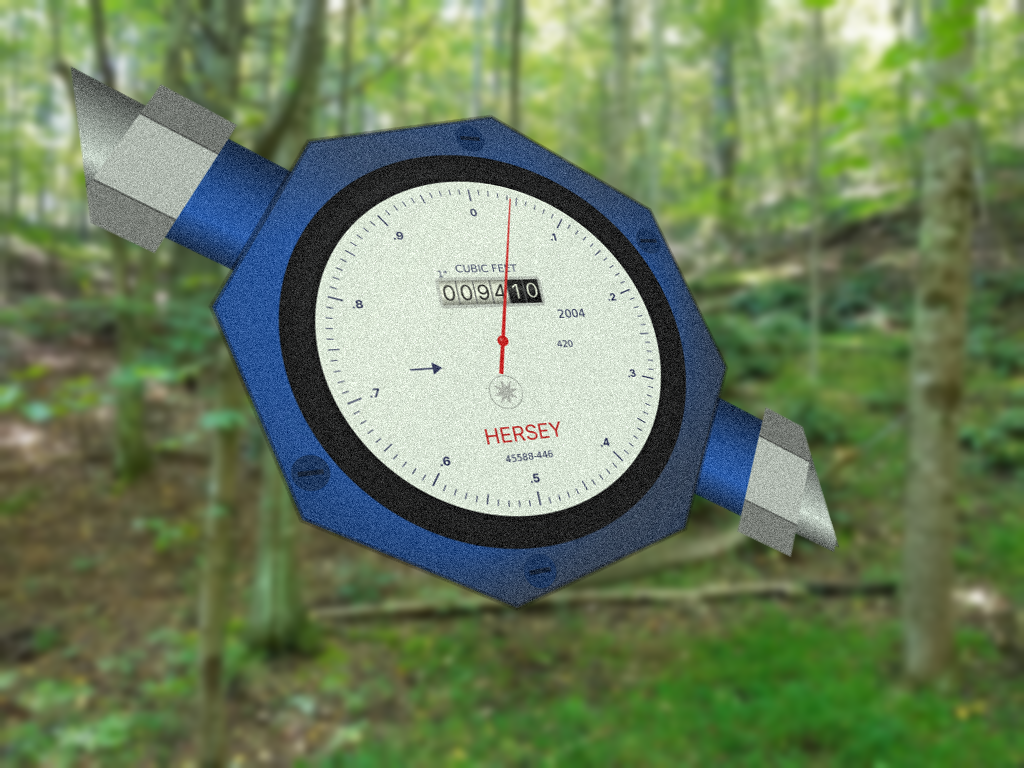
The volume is value=9410.04 unit=ft³
